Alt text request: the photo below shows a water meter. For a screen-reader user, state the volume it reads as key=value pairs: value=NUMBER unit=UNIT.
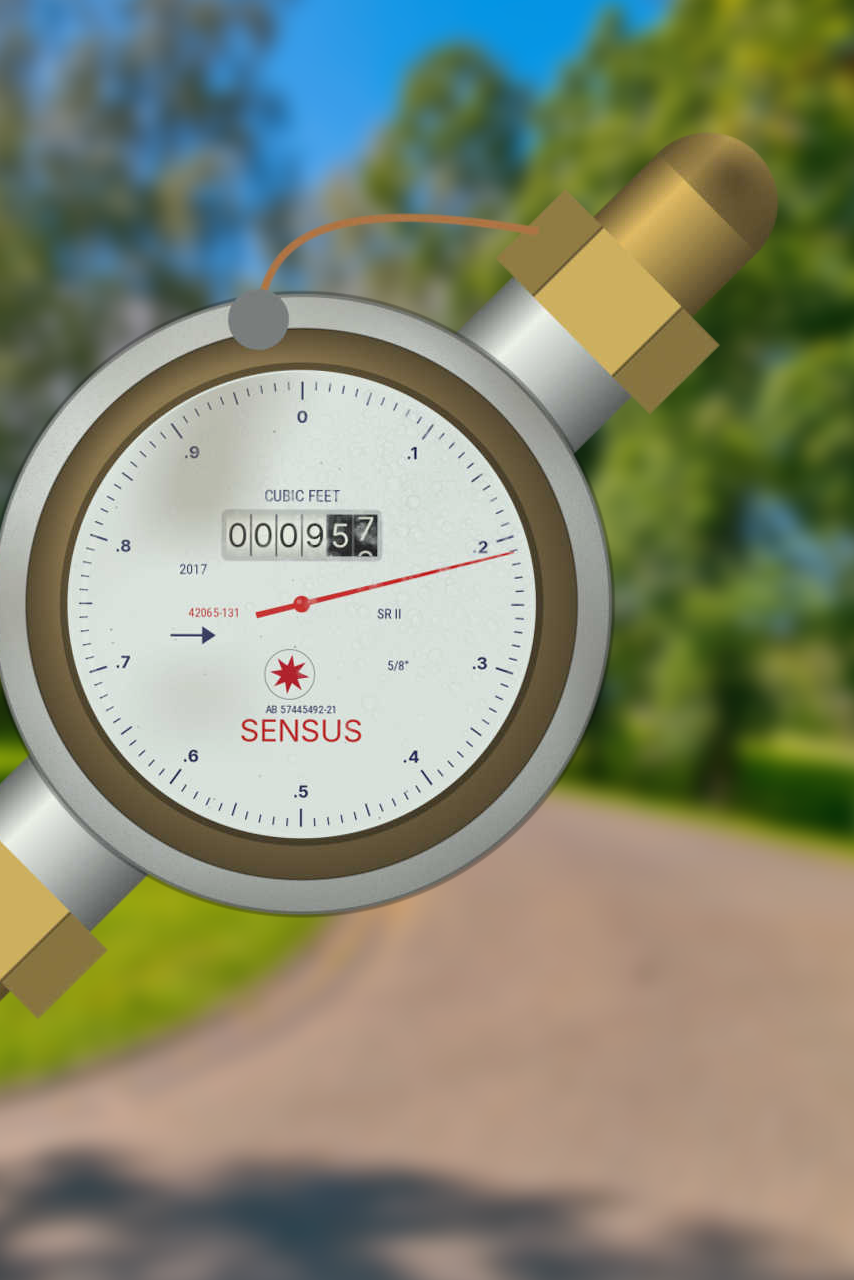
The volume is value=957.21 unit=ft³
